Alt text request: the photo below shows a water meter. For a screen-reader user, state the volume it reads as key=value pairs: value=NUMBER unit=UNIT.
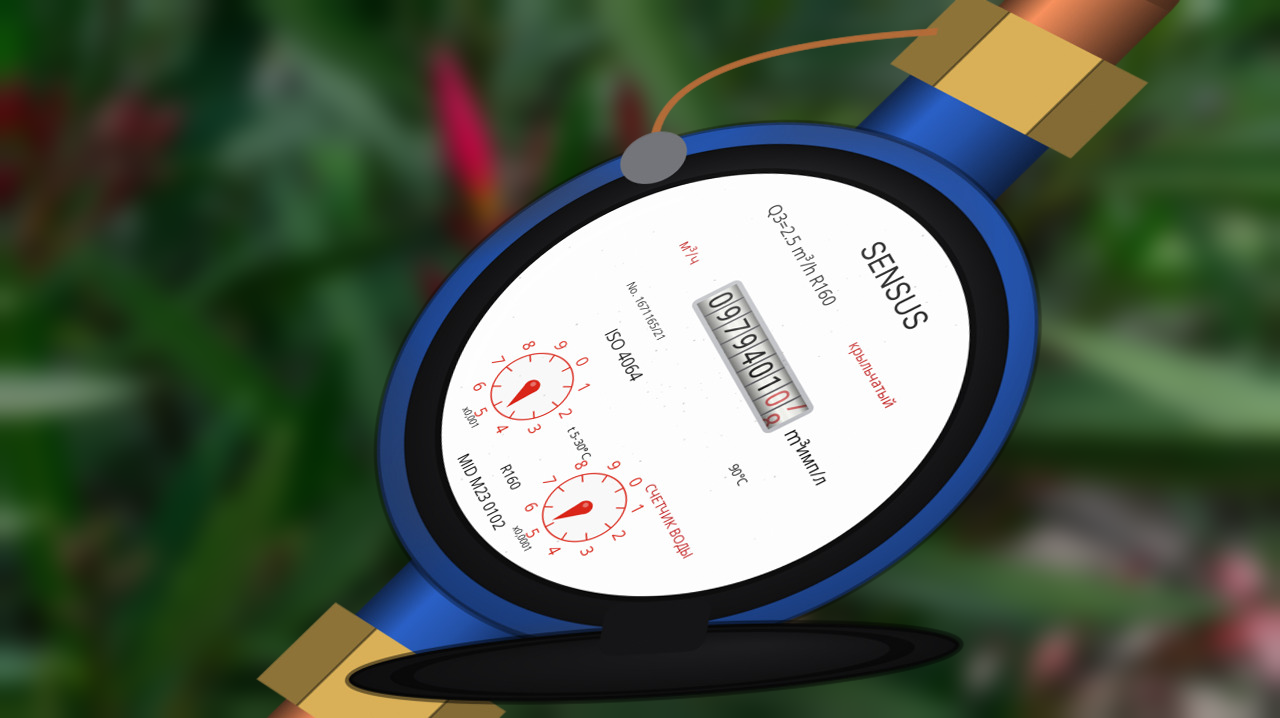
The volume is value=979401.0745 unit=m³
